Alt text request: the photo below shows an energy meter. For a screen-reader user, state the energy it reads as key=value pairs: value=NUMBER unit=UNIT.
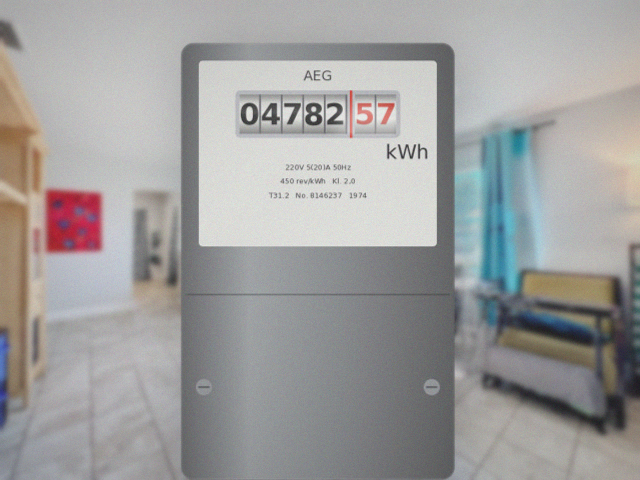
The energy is value=4782.57 unit=kWh
